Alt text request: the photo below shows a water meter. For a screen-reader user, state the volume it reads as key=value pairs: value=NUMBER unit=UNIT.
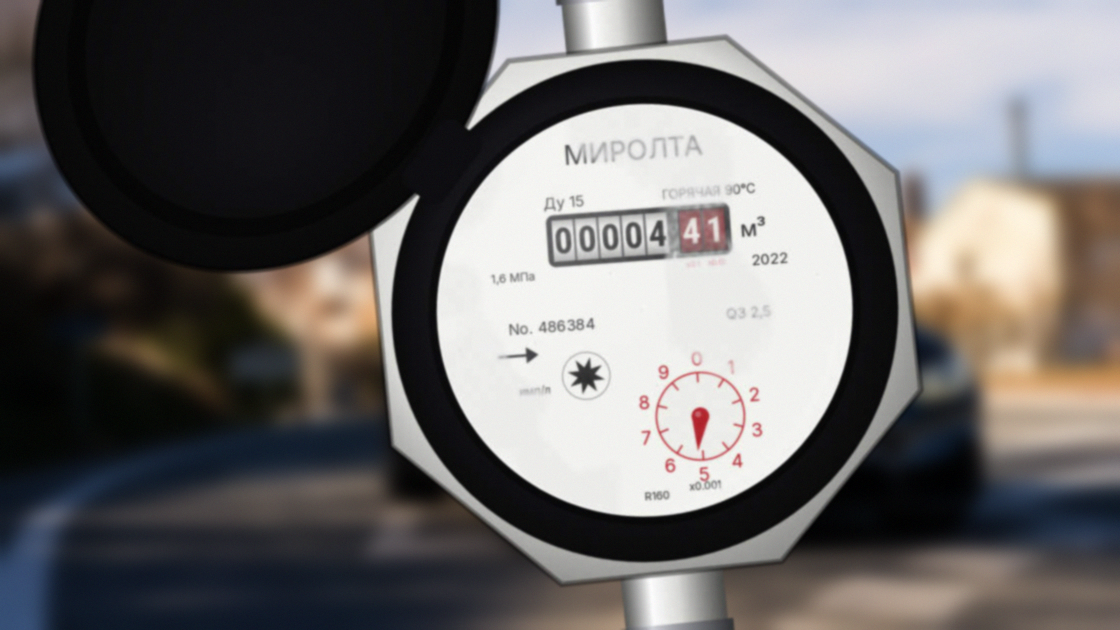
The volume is value=4.415 unit=m³
